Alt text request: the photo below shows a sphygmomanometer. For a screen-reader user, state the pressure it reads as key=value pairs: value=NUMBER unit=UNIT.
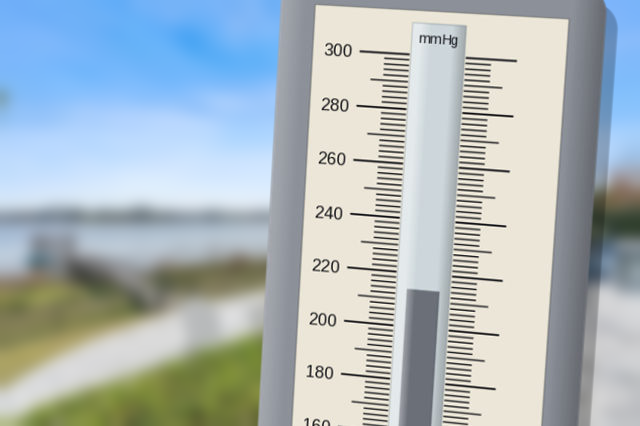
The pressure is value=214 unit=mmHg
